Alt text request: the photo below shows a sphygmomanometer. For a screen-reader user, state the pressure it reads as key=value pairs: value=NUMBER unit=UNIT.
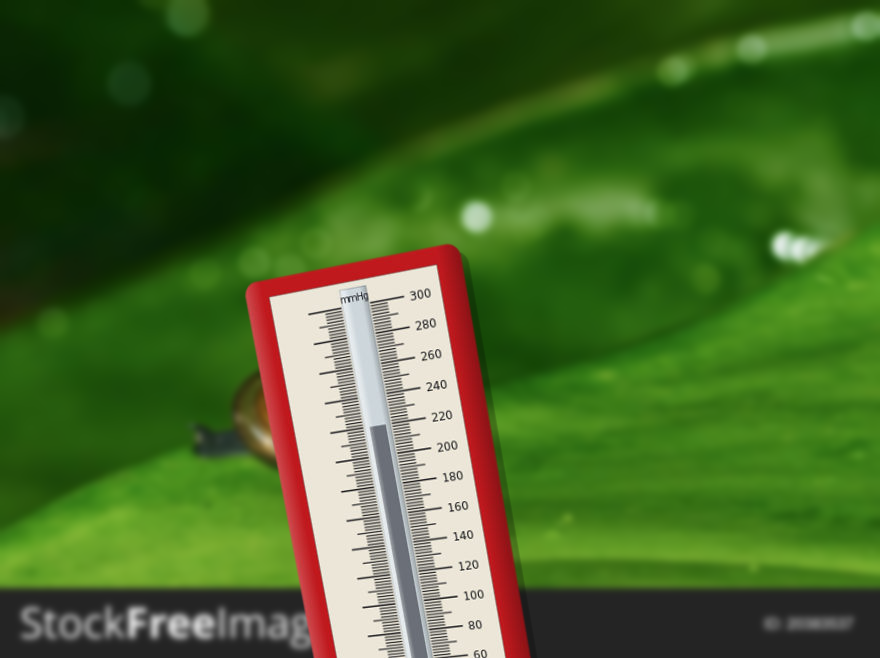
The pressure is value=220 unit=mmHg
